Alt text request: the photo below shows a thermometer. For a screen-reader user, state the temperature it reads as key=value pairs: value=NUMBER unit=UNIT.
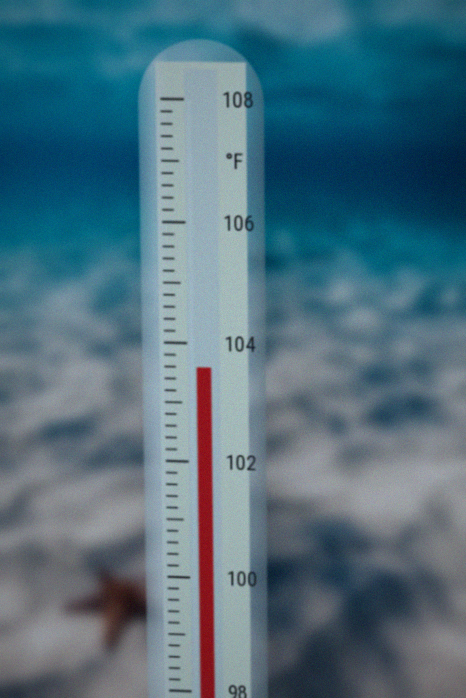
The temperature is value=103.6 unit=°F
